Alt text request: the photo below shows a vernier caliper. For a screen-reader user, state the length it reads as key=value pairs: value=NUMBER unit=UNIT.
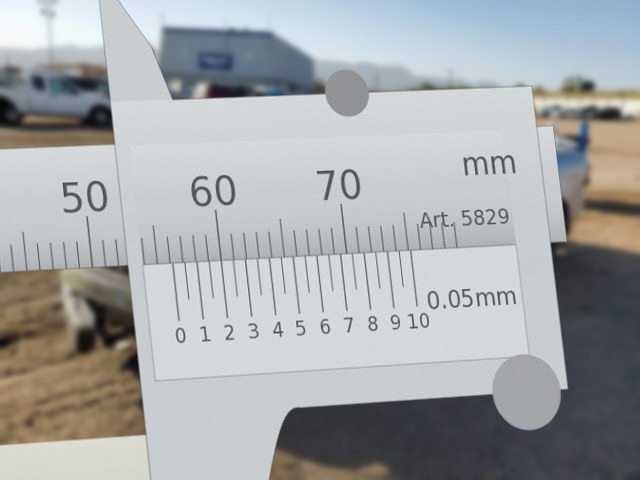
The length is value=56.2 unit=mm
